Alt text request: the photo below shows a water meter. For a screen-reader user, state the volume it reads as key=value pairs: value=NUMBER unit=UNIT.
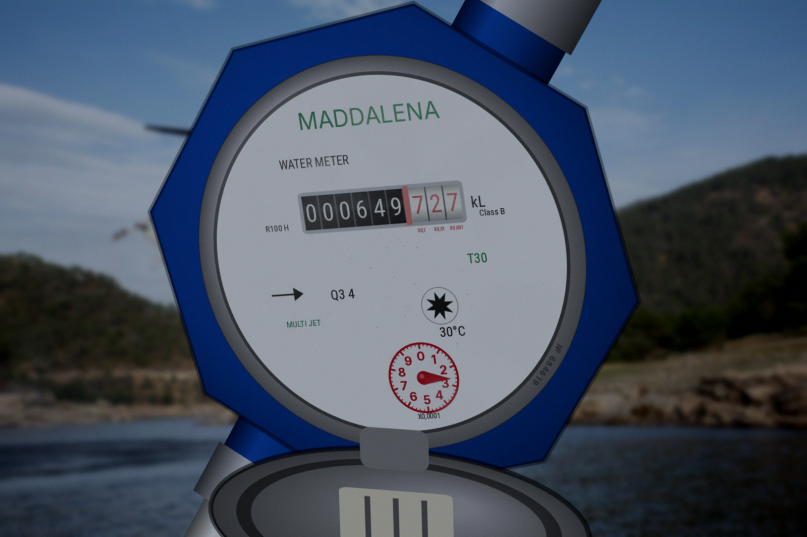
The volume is value=649.7272 unit=kL
